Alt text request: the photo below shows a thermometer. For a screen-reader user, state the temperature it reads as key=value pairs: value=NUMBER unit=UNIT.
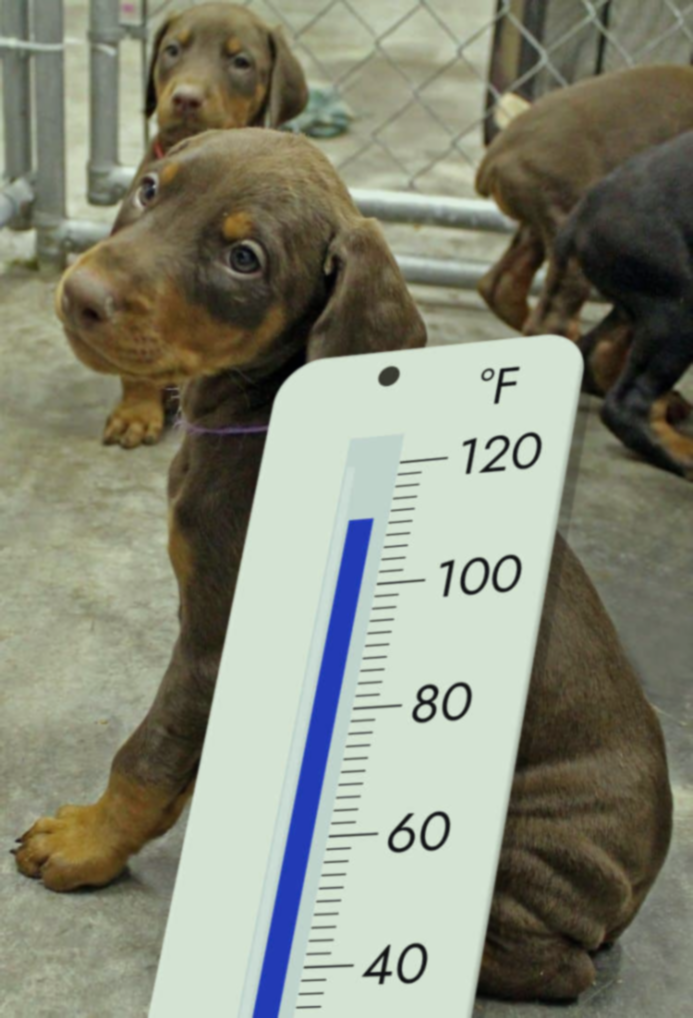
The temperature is value=111 unit=°F
